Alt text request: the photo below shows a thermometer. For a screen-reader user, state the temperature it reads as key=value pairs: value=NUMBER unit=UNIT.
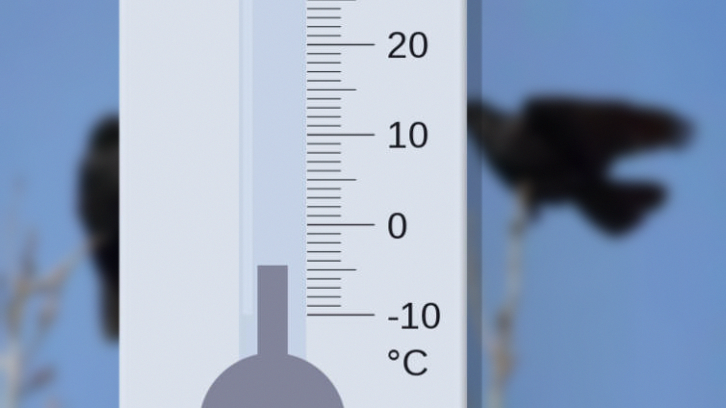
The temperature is value=-4.5 unit=°C
